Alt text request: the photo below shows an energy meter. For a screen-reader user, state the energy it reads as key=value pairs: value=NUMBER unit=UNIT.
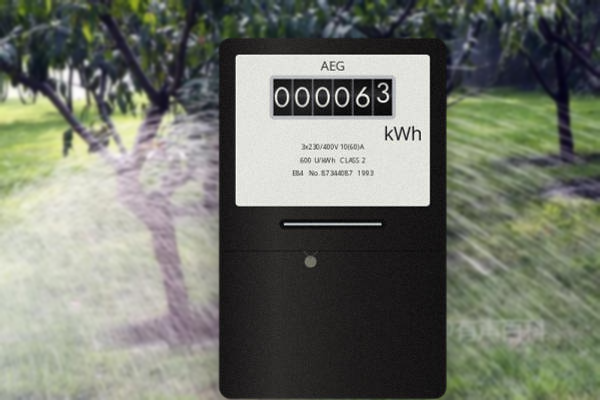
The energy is value=63 unit=kWh
